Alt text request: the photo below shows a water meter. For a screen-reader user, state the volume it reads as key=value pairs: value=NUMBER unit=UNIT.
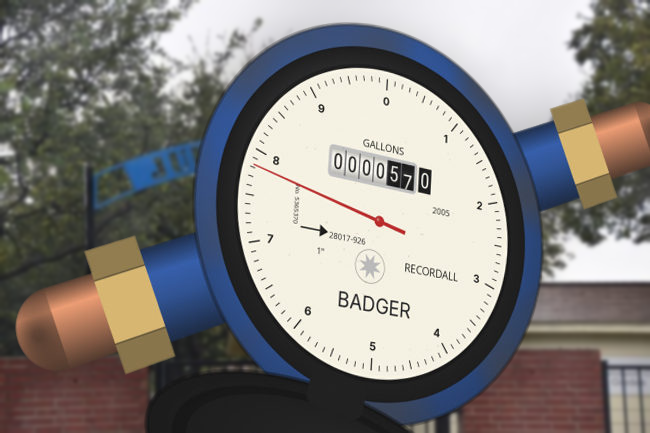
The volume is value=567.8 unit=gal
